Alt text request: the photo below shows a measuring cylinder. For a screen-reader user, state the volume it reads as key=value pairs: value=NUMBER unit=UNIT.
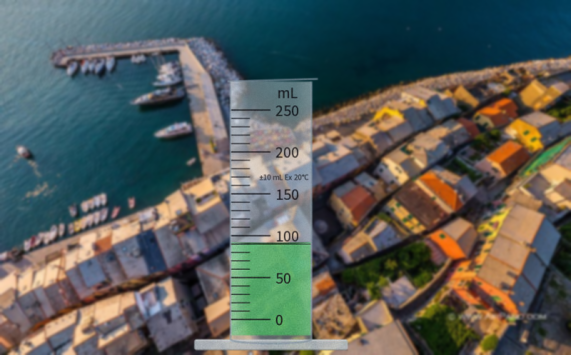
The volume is value=90 unit=mL
